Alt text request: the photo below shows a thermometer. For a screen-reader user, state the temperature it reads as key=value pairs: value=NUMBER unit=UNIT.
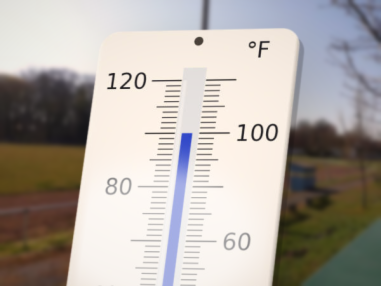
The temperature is value=100 unit=°F
